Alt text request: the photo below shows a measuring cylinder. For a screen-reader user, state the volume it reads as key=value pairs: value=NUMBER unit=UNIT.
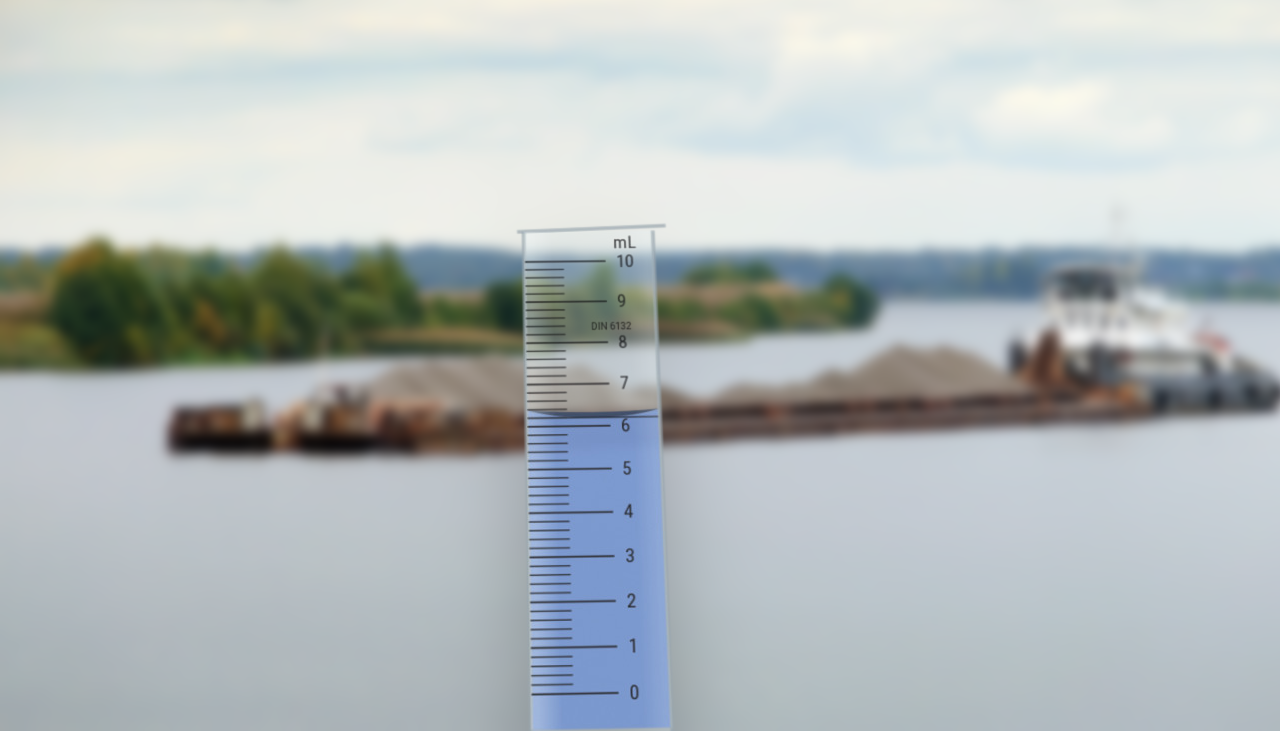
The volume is value=6.2 unit=mL
